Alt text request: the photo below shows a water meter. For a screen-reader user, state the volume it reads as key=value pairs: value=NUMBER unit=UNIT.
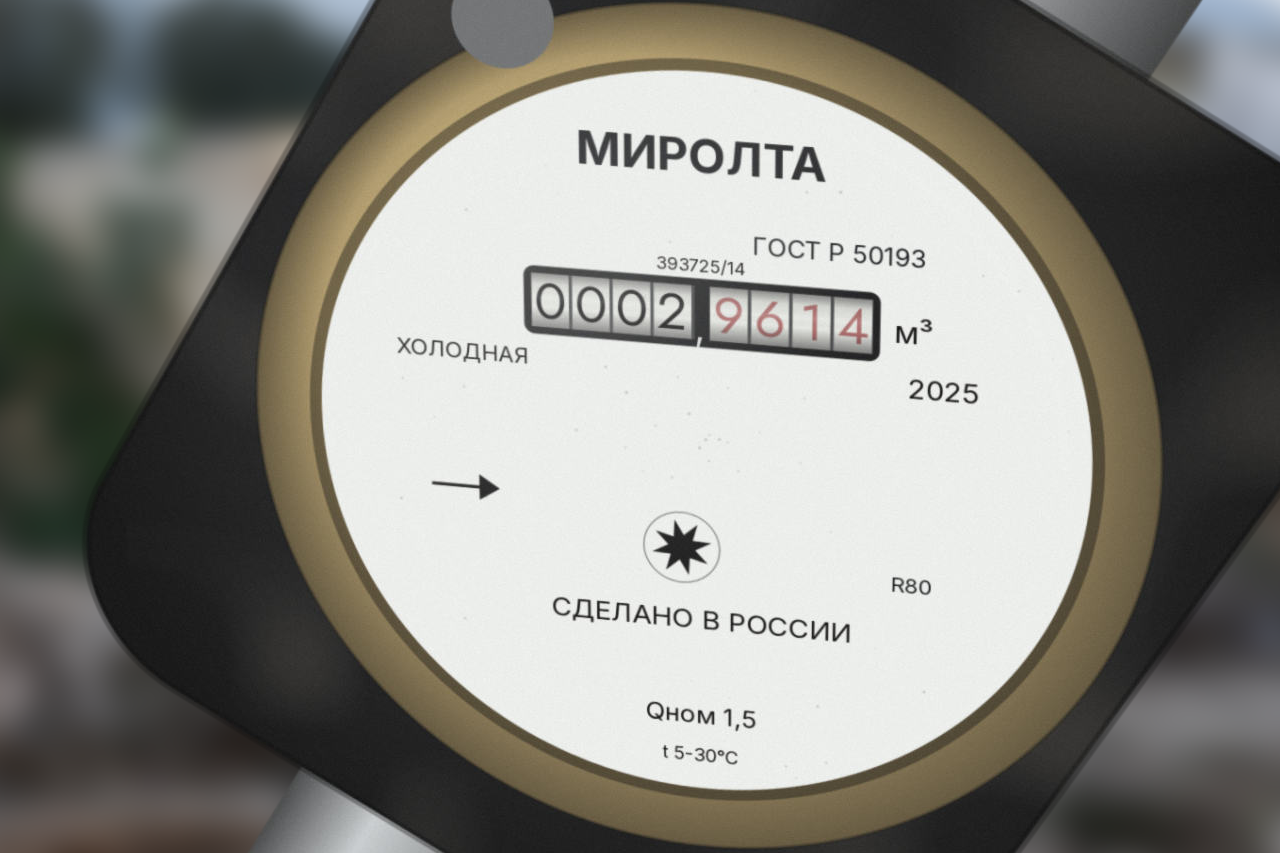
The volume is value=2.9614 unit=m³
